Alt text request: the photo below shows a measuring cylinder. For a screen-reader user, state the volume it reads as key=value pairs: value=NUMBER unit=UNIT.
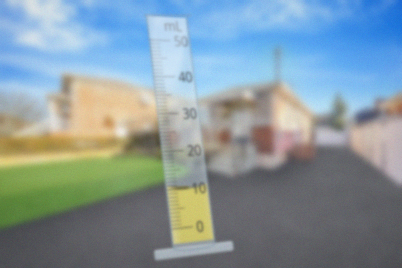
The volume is value=10 unit=mL
